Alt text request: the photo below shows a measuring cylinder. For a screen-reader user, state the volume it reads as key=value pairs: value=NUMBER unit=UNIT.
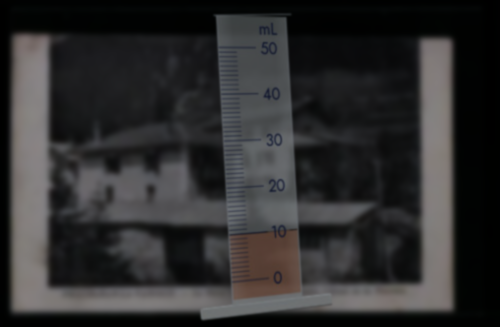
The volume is value=10 unit=mL
